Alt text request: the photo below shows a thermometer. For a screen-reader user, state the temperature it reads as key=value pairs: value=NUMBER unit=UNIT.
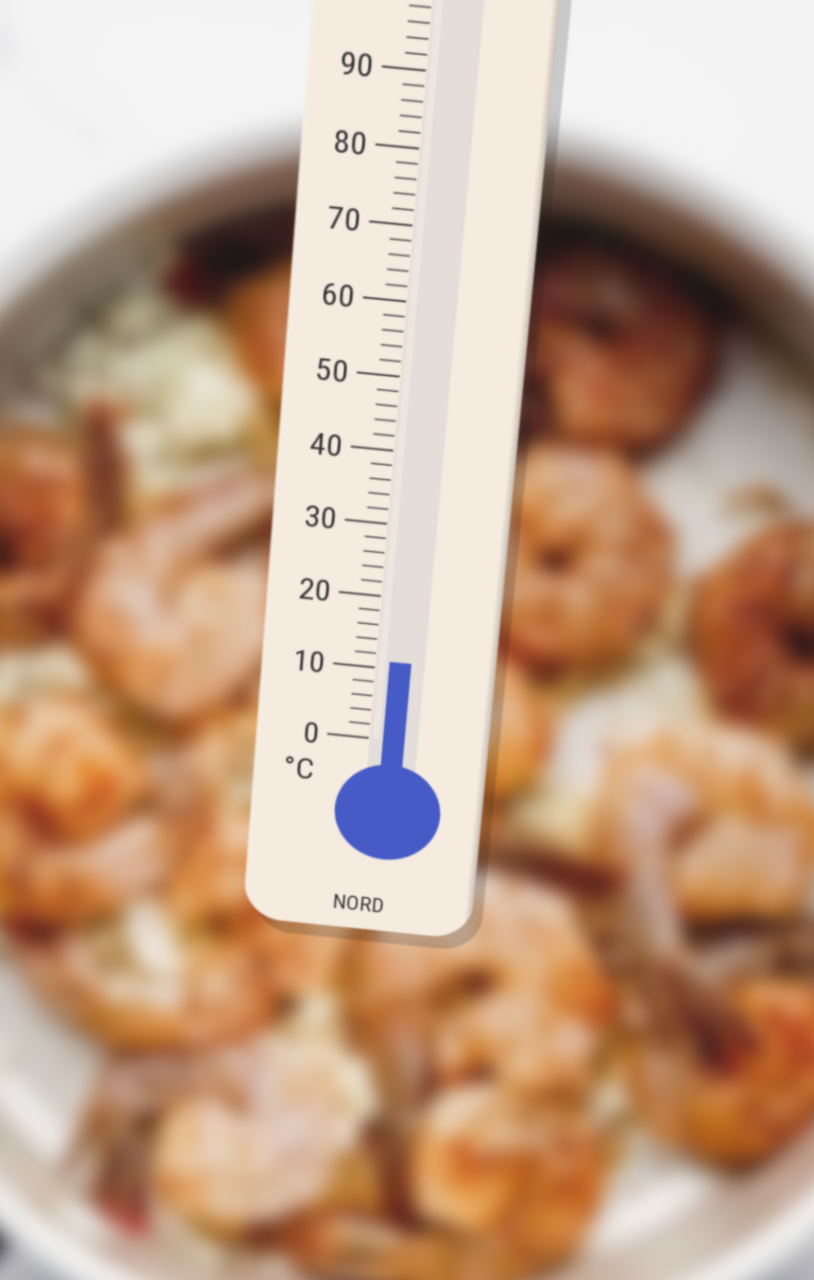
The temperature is value=11 unit=°C
